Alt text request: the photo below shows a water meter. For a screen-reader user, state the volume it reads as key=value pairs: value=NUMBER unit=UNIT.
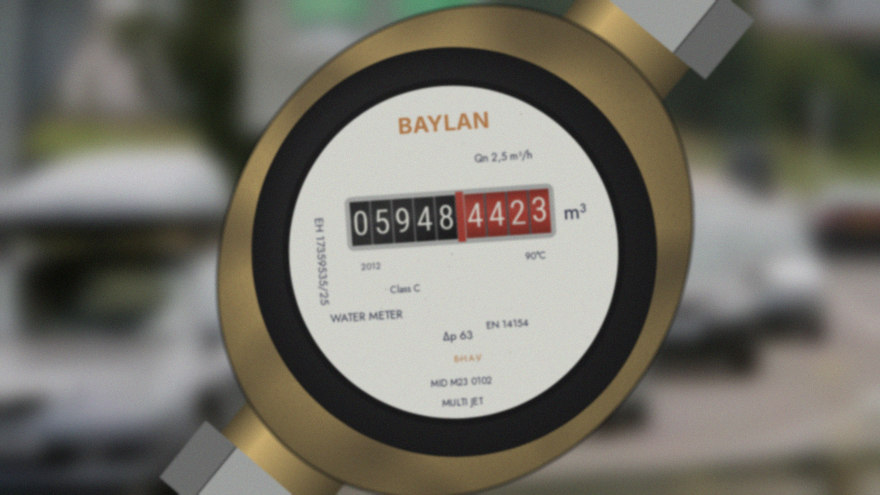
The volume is value=5948.4423 unit=m³
